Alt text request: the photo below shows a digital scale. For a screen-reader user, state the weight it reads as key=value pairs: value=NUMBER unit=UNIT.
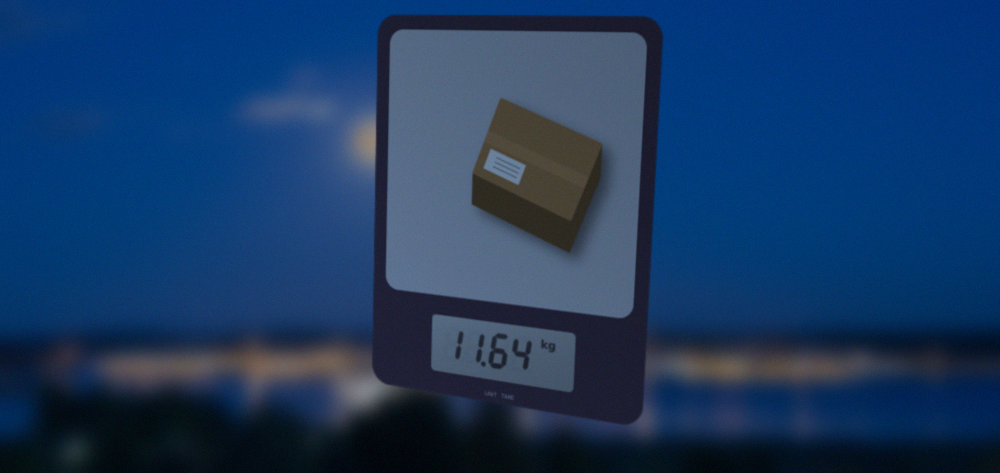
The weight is value=11.64 unit=kg
